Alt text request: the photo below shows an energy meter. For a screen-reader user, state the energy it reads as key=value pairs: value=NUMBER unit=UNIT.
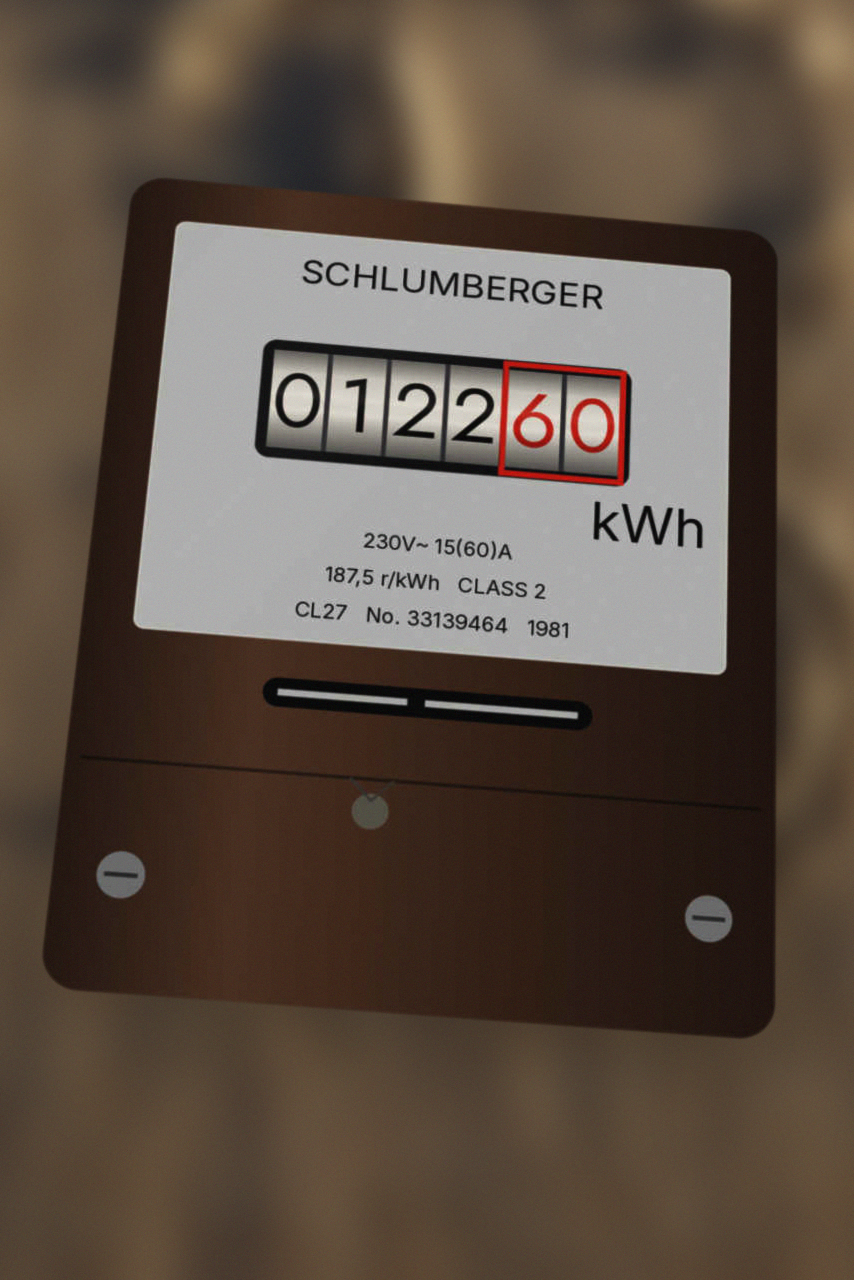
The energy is value=122.60 unit=kWh
